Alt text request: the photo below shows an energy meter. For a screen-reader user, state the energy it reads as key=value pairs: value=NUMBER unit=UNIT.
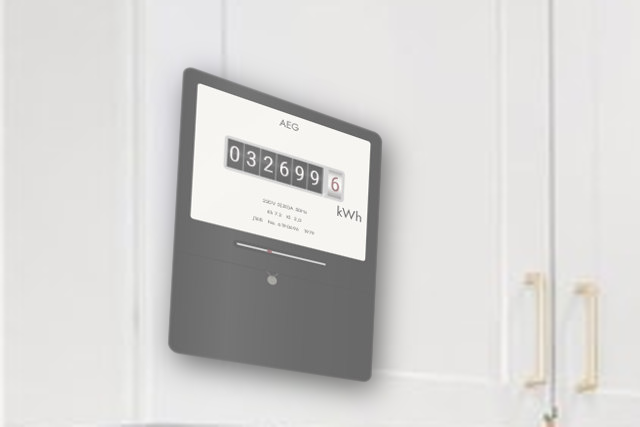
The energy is value=32699.6 unit=kWh
